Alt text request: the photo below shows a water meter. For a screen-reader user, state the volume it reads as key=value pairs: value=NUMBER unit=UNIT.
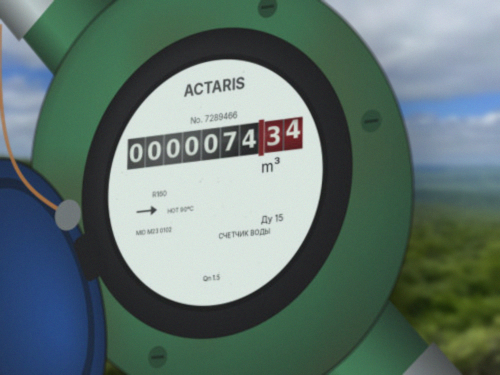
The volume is value=74.34 unit=m³
